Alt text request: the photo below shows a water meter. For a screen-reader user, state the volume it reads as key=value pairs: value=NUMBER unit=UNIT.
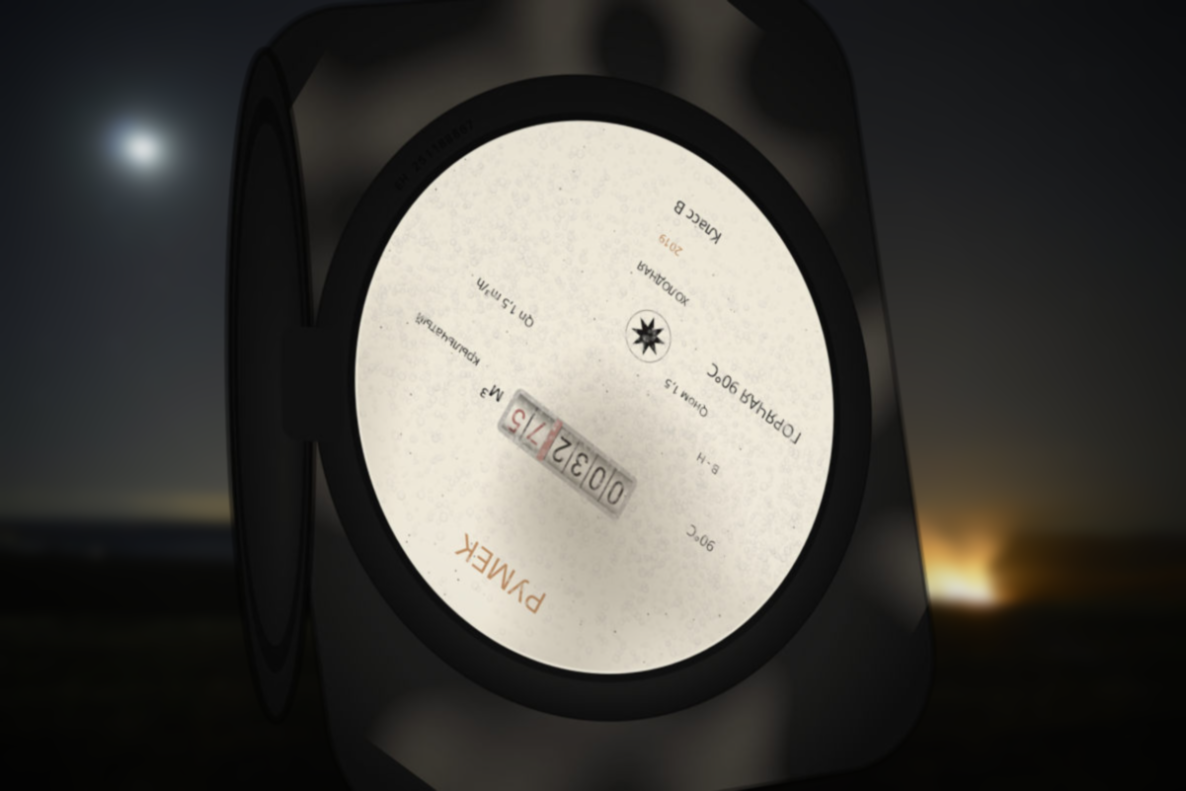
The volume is value=32.75 unit=m³
